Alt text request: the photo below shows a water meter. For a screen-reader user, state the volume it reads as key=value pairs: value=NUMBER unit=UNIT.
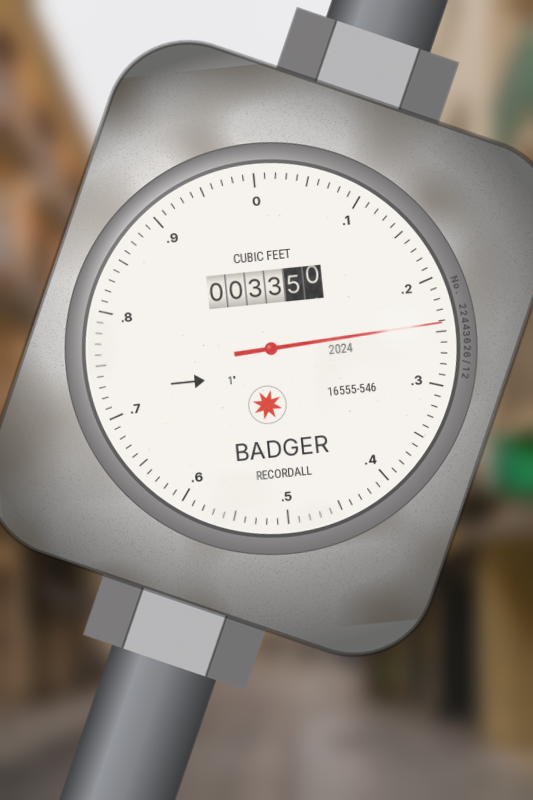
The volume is value=3350.24 unit=ft³
